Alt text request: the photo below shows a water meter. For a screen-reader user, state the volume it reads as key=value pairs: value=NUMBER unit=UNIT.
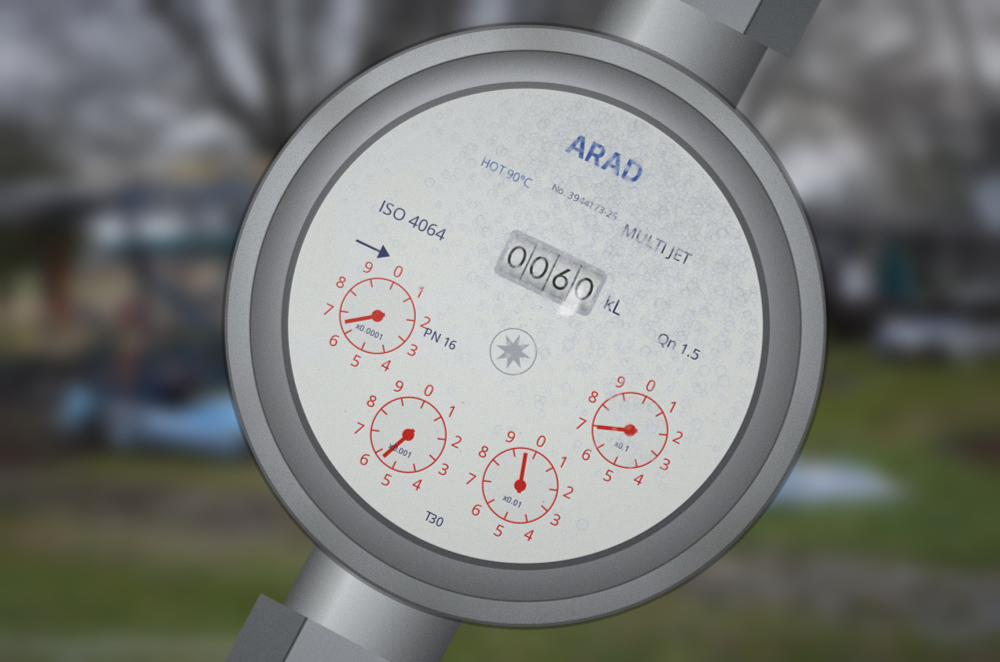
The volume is value=60.6956 unit=kL
